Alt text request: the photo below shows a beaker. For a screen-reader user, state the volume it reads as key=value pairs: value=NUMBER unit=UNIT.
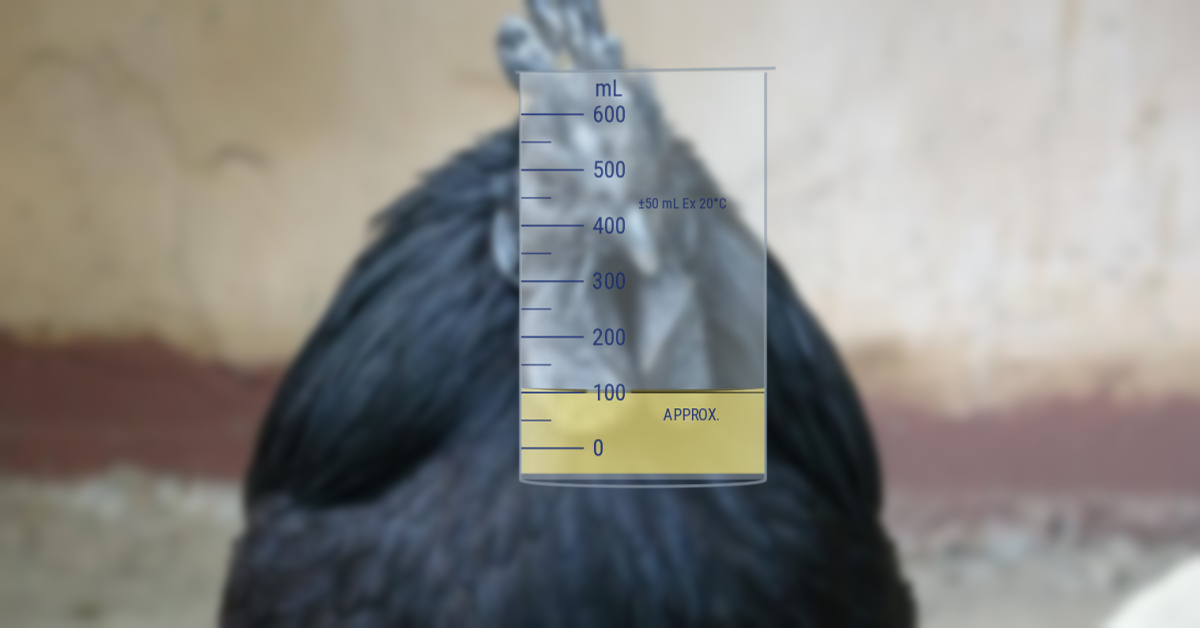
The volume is value=100 unit=mL
